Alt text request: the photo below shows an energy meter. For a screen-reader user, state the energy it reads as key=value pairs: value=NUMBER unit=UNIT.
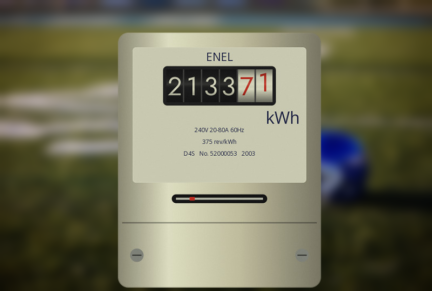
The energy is value=2133.71 unit=kWh
